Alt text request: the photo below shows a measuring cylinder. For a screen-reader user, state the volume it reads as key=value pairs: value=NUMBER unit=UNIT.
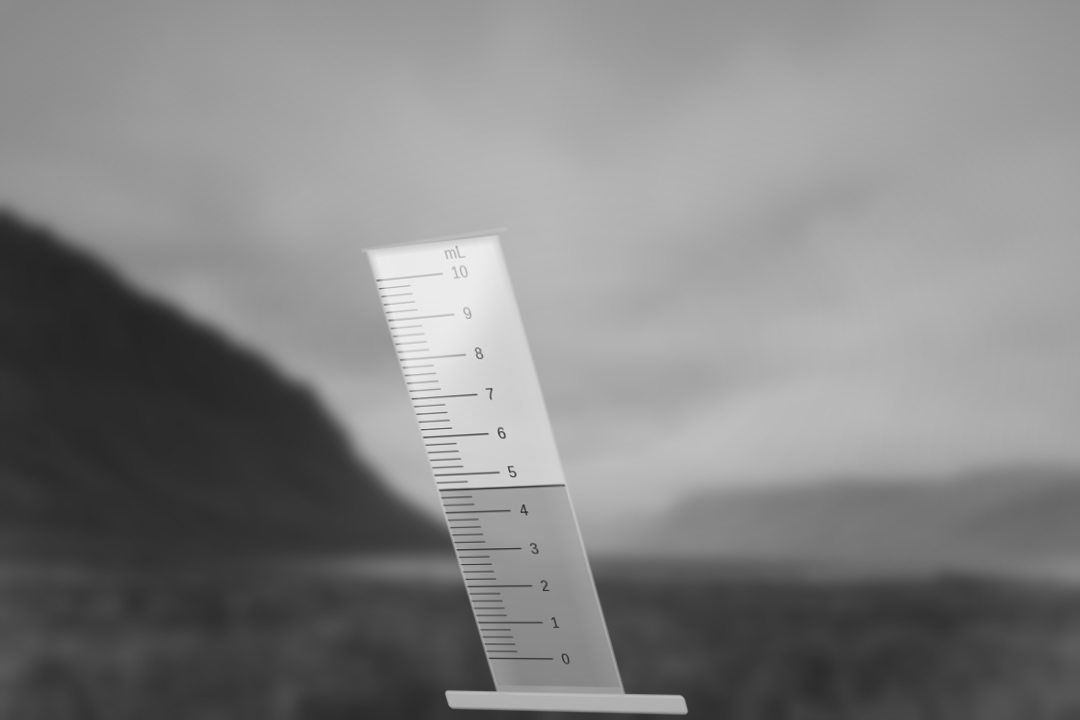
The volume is value=4.6 unit=mL
